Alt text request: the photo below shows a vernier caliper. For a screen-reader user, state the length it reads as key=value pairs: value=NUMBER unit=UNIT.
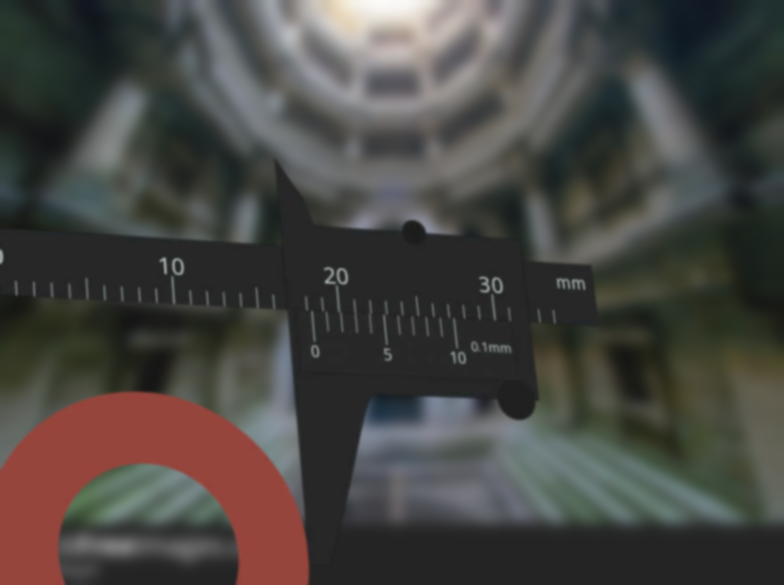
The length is value=18.3 unit=mm
